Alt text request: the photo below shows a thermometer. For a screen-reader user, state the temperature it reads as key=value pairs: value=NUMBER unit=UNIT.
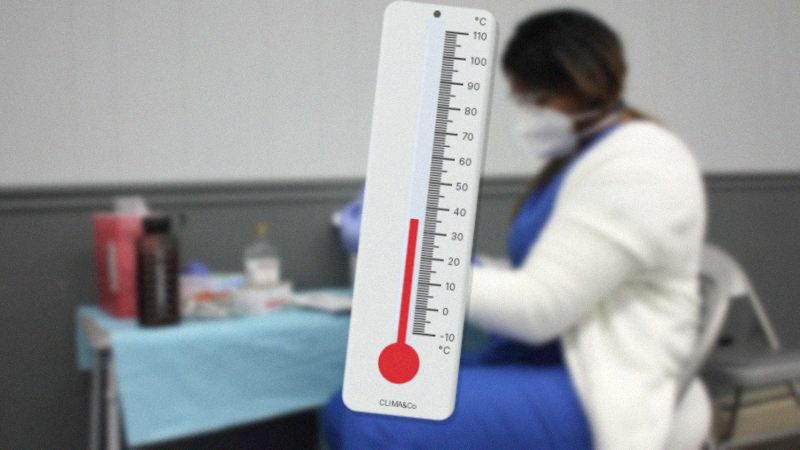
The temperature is value=35 unit=°C
